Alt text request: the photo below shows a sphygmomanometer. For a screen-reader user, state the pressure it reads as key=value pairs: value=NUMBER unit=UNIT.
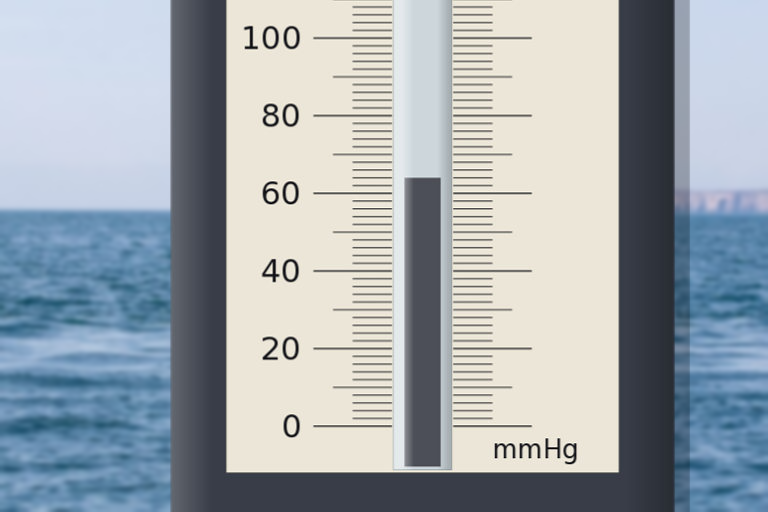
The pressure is value=64 unit=mmHg
